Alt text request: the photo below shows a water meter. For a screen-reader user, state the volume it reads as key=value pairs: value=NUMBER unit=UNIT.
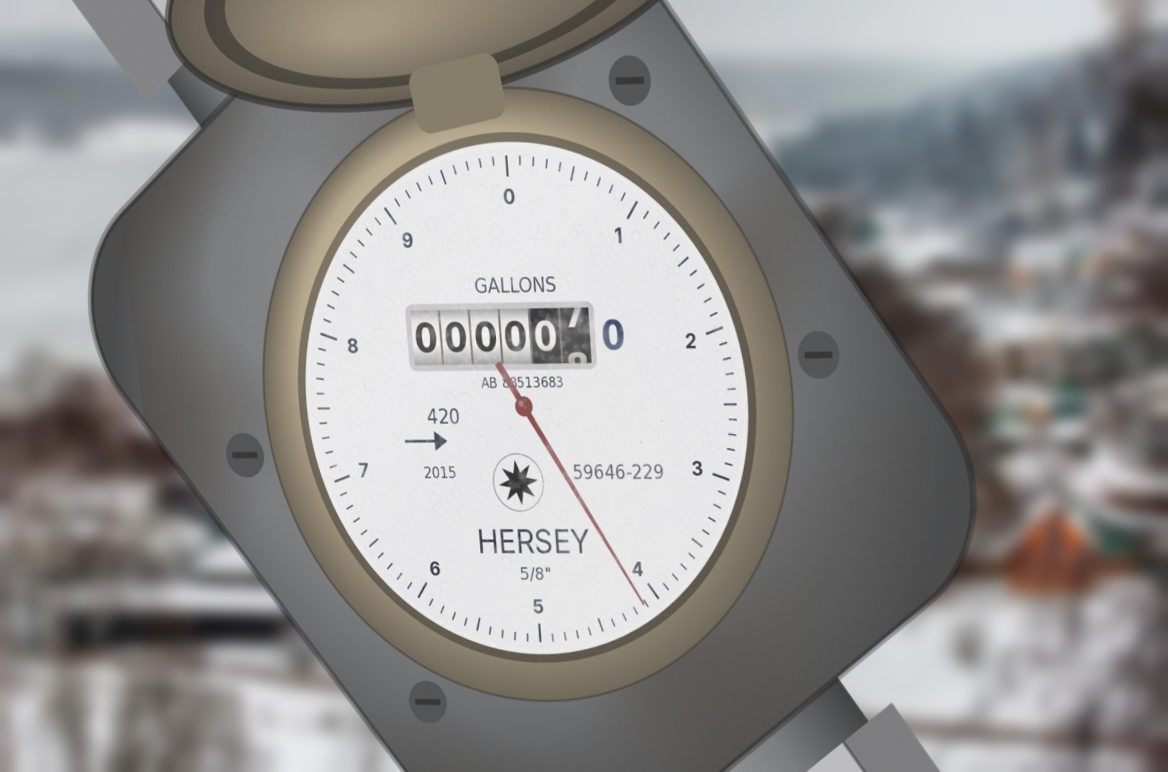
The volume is value=74.1 unit=gal
